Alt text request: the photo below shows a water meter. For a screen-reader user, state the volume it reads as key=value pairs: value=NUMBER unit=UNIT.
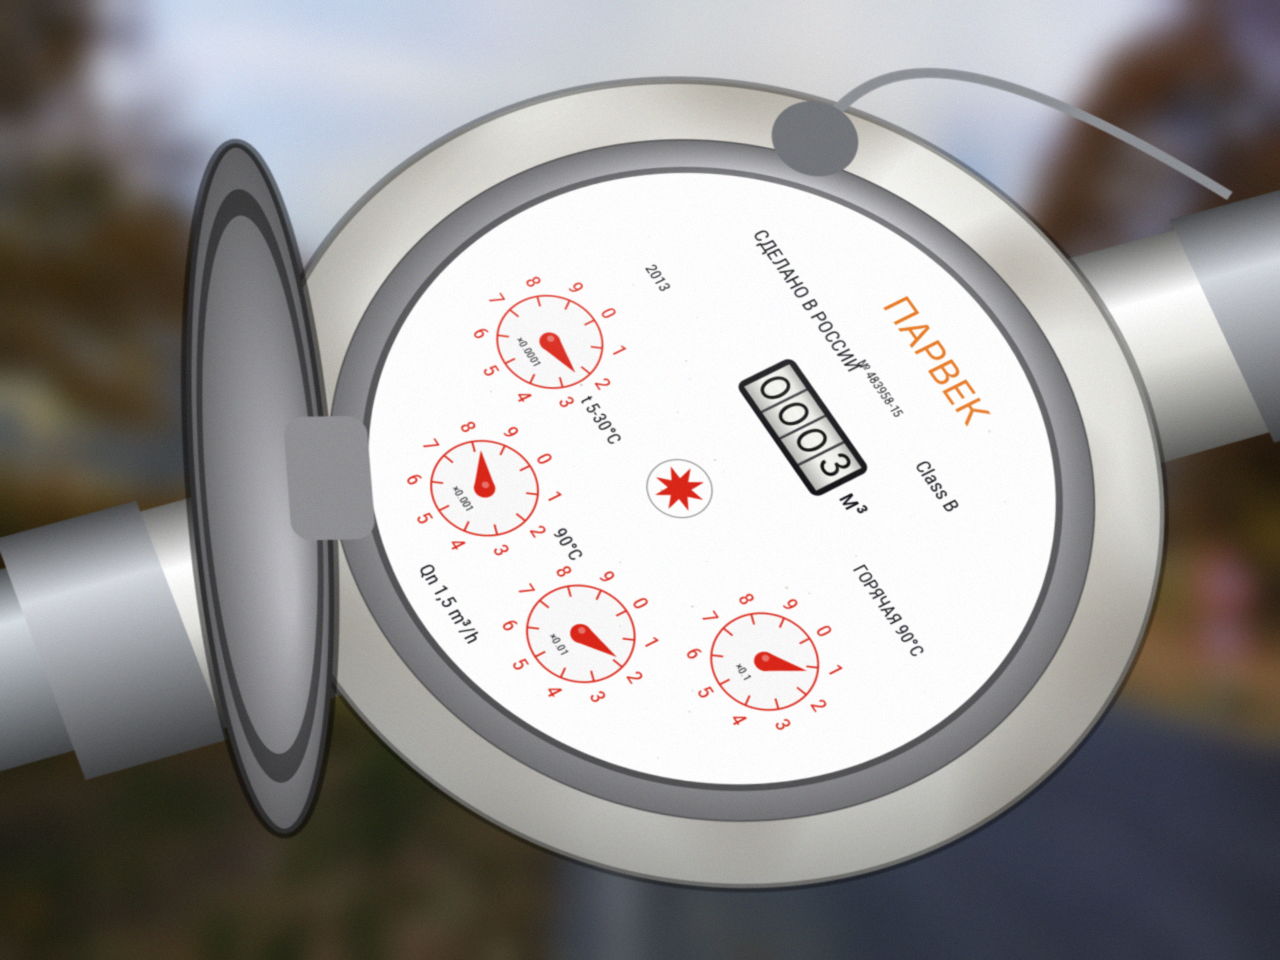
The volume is value=3.1182 unit=m³
